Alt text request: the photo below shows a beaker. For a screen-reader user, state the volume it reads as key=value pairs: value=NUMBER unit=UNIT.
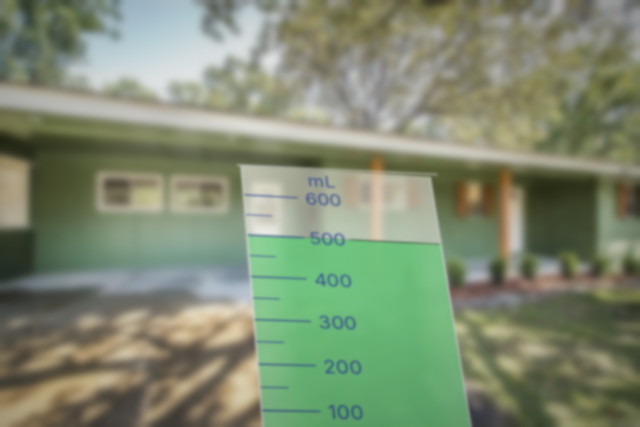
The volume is value=500 unit=mL
